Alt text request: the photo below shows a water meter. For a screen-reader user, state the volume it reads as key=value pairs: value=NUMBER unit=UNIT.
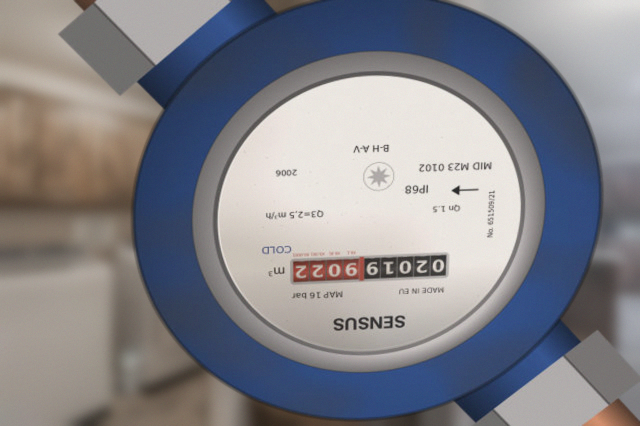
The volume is value=2019.9022 unit=m³
